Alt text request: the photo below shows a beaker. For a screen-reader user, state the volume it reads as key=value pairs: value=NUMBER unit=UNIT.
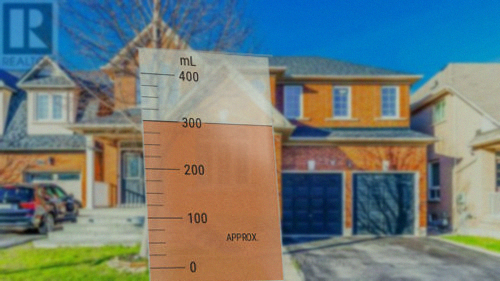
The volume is value=300 unit=mL
